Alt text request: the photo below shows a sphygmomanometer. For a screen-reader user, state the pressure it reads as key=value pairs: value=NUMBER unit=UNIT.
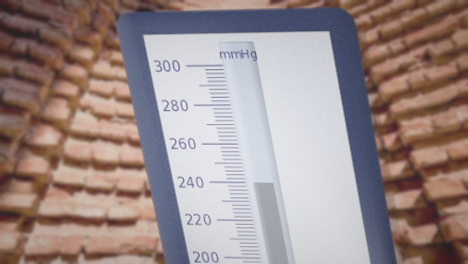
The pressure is value=240 unit=mmHg
